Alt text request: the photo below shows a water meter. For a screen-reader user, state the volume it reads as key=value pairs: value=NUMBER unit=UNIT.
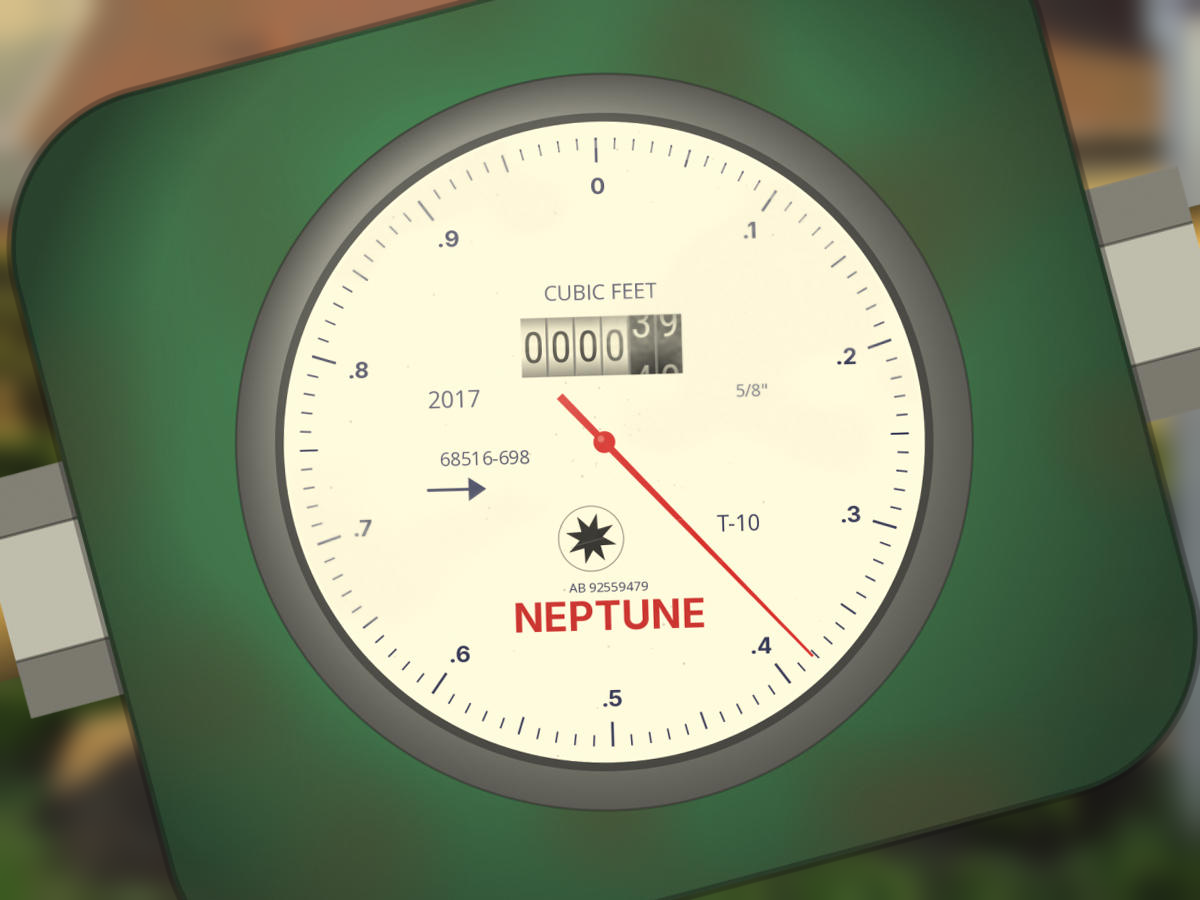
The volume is value=39.38 unit=ft³
